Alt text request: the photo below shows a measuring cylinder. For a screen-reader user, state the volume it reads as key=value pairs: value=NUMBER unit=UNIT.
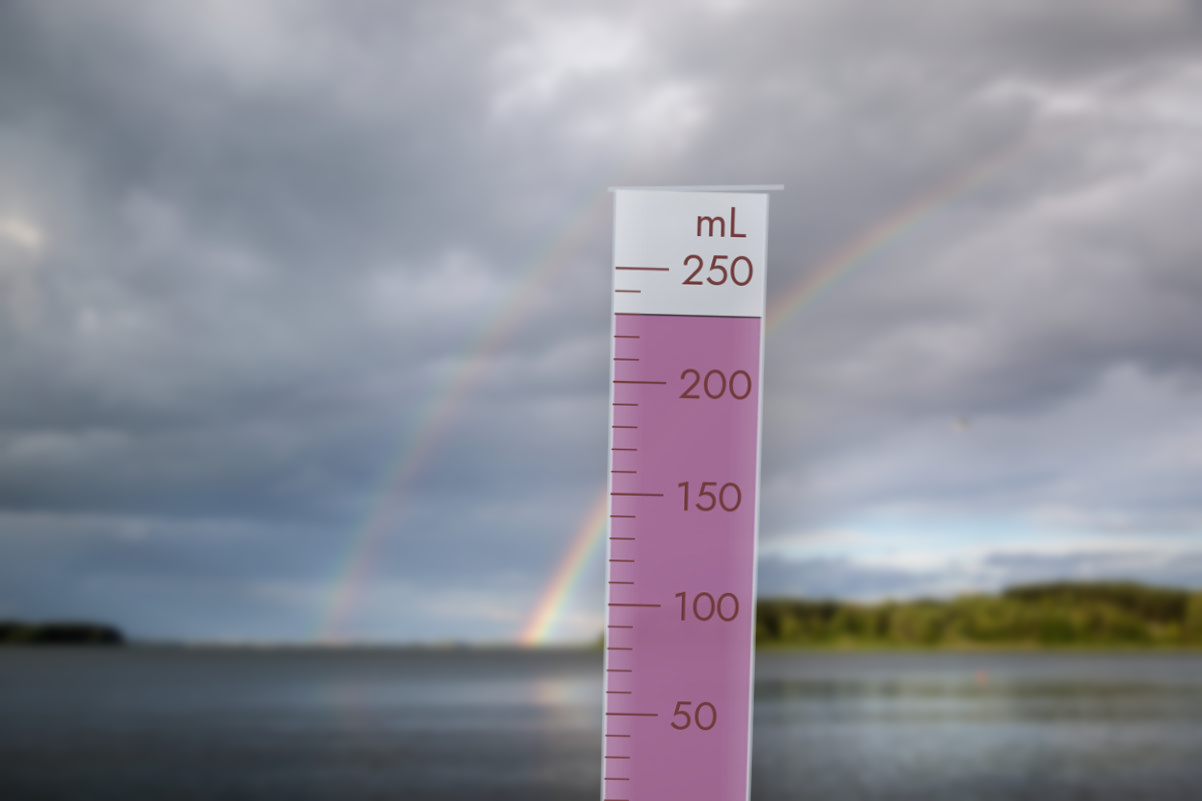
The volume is value=230 unit=mL
